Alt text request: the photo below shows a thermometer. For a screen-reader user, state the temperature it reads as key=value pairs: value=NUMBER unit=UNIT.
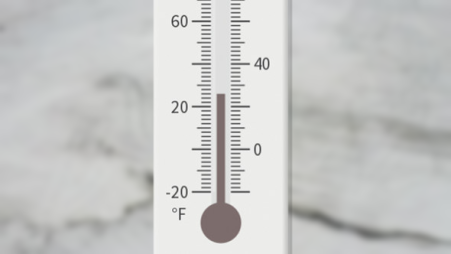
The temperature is value=26 unit=°F
